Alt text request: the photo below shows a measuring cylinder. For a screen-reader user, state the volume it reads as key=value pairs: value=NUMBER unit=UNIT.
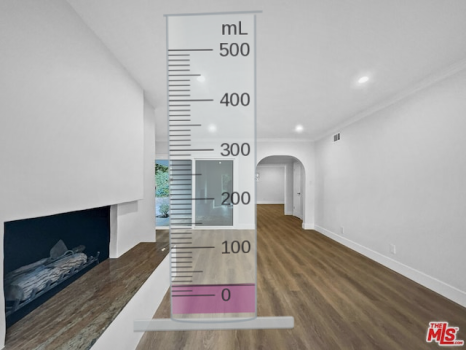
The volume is value=20 unit=mL
